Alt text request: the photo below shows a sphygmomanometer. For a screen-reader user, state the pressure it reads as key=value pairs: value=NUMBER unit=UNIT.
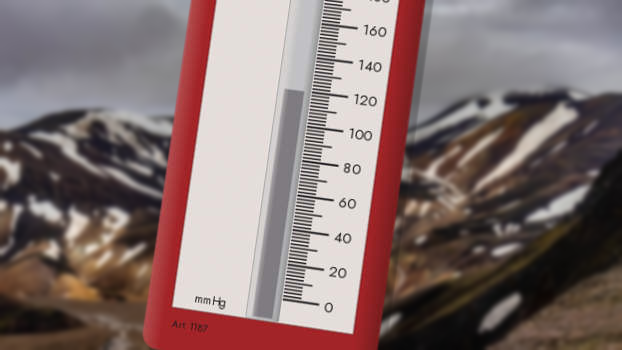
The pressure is value=120 unit=mmHg
